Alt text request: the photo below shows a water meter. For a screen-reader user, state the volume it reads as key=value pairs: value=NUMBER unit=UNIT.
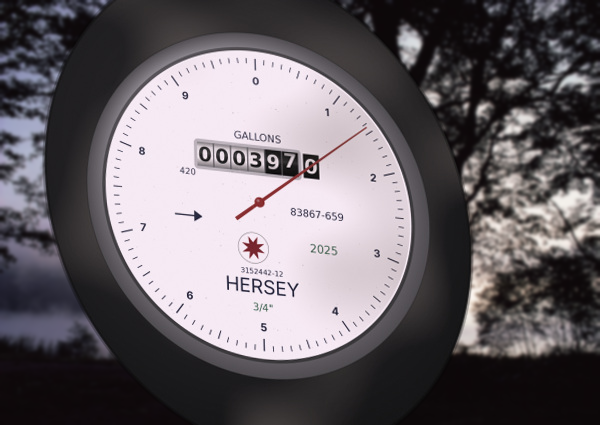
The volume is value=3971.4 unit=gal
